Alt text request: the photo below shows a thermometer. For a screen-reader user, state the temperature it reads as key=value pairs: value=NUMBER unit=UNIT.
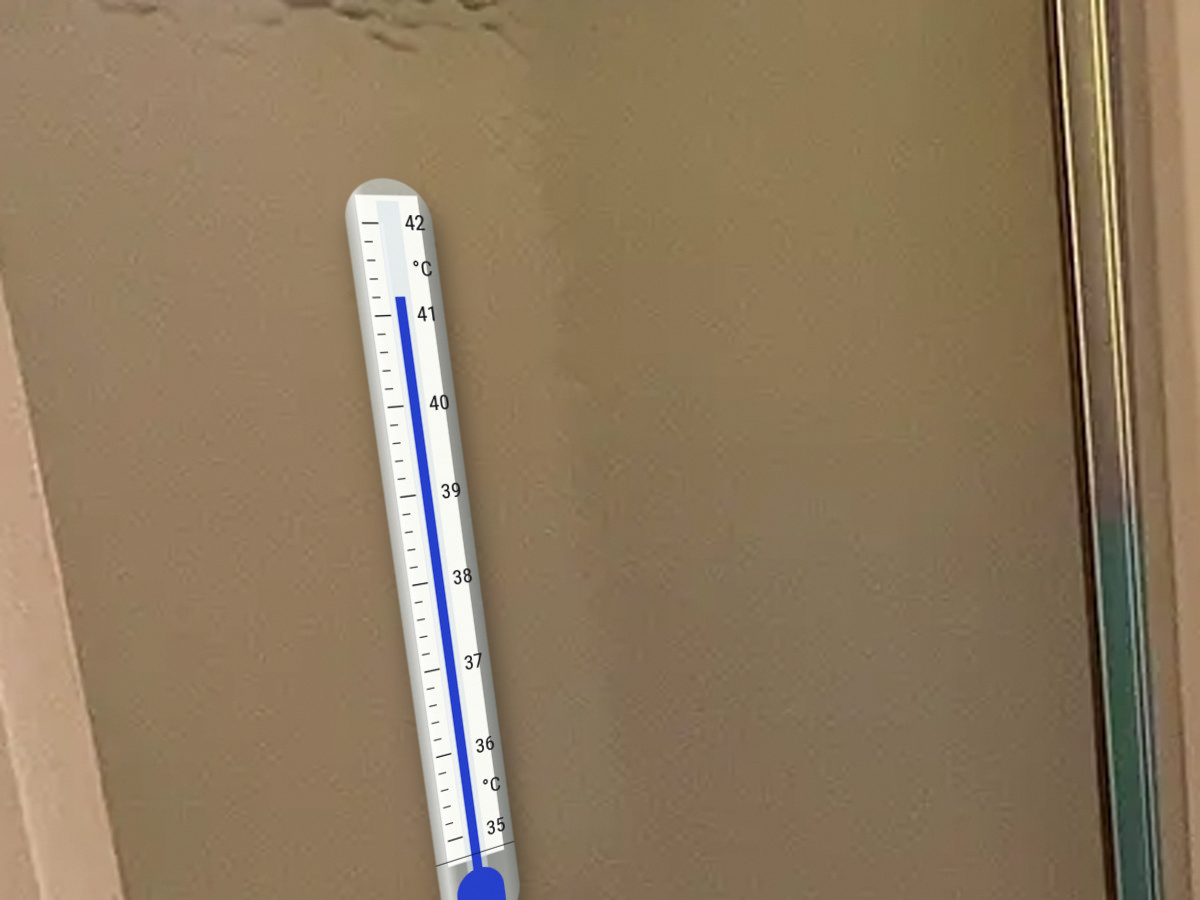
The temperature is value=41.2 unit=°C
